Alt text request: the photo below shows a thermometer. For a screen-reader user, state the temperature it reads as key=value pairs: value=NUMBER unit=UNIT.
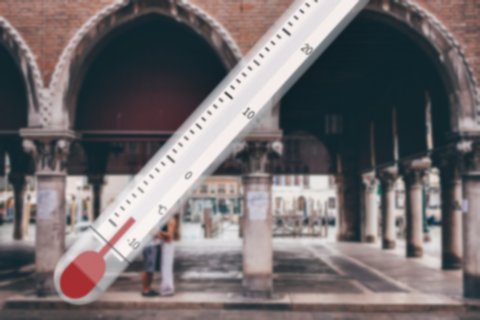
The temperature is value=-8 unit=°C
